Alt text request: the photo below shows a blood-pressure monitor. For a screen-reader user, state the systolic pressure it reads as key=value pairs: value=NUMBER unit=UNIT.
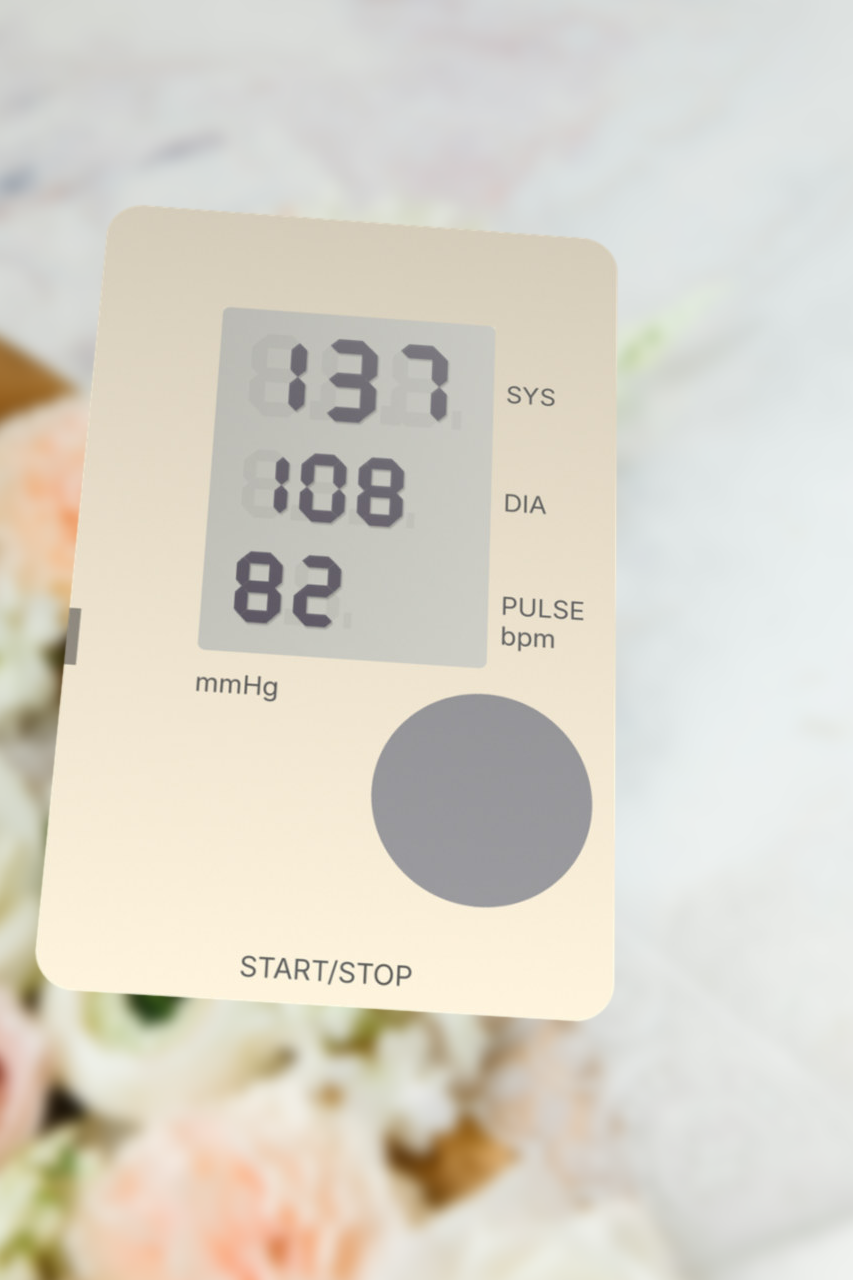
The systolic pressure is value=137 unit=mmHg
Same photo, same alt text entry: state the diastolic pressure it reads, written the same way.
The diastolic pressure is value=108 unit=mmHg
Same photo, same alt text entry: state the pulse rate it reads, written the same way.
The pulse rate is value=82 unit=bpm
